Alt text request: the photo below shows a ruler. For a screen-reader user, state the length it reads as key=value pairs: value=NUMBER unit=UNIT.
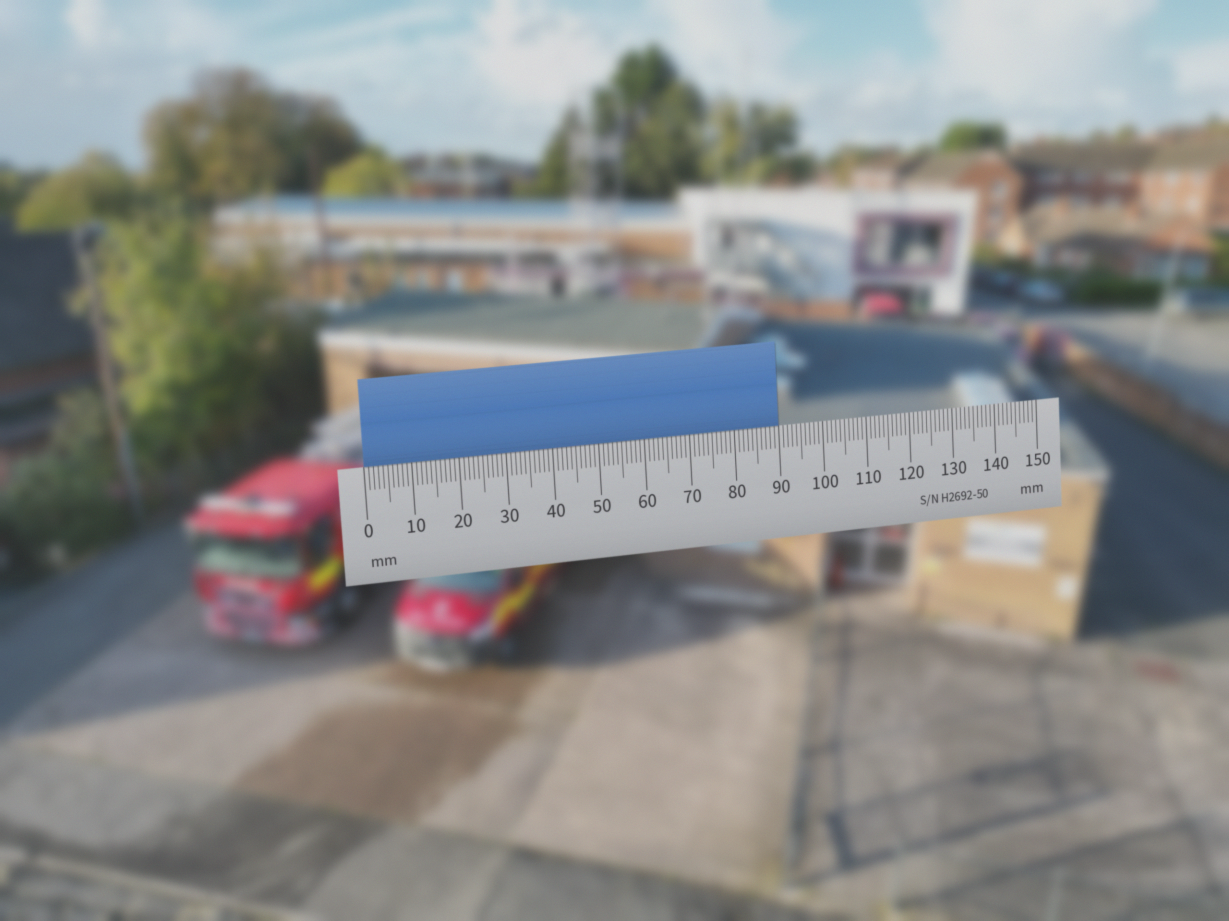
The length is value=90 unit=mm
